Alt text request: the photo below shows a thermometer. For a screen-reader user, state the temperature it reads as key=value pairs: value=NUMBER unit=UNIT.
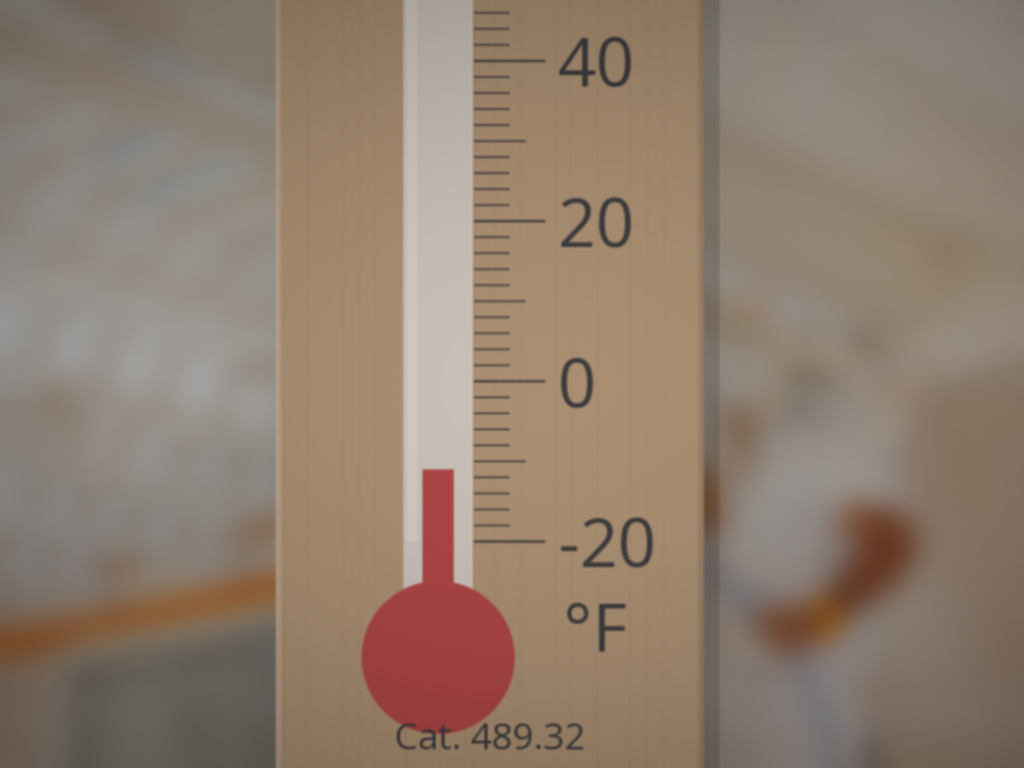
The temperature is value=-11 unit=°F
